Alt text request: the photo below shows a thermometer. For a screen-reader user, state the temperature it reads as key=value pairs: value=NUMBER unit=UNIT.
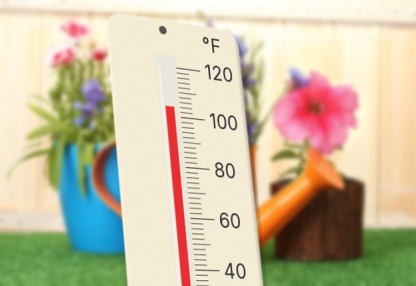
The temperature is value=104 unit=°F
